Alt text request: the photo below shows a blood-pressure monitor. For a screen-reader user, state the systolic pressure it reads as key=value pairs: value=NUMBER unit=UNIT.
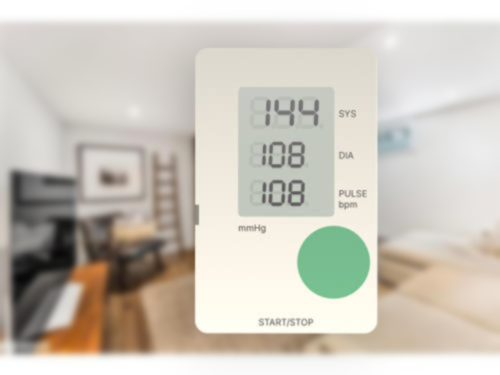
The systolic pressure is value=144 unit=mmHg
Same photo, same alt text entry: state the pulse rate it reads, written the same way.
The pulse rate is value=108 unit=bpm
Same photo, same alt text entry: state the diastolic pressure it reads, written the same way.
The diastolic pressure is value=108 unit=mmHg
